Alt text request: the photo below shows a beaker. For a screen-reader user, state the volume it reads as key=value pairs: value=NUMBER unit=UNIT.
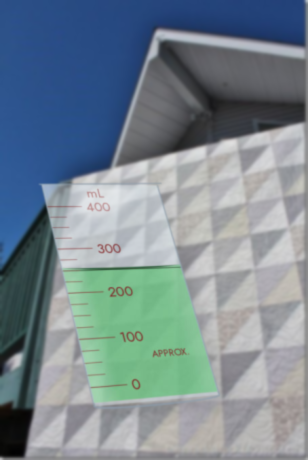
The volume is value=250 unit=mL
